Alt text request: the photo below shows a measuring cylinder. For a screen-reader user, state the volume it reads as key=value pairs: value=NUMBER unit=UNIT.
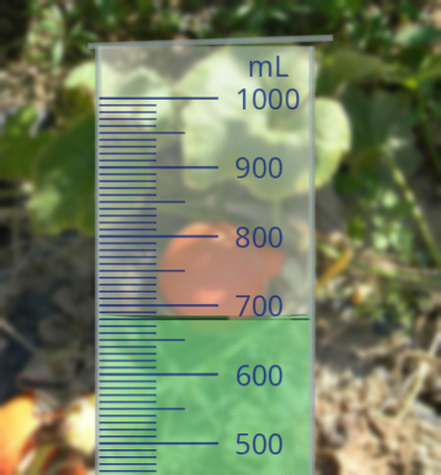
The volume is value=680 unit=mL
